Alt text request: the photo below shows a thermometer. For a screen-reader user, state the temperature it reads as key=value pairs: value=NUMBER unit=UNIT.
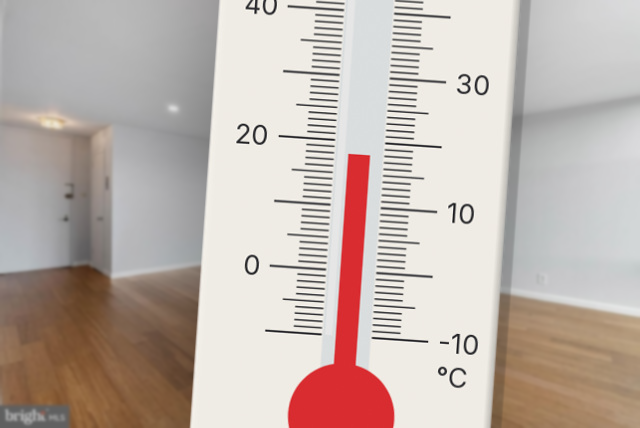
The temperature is value=18 unit=°C
